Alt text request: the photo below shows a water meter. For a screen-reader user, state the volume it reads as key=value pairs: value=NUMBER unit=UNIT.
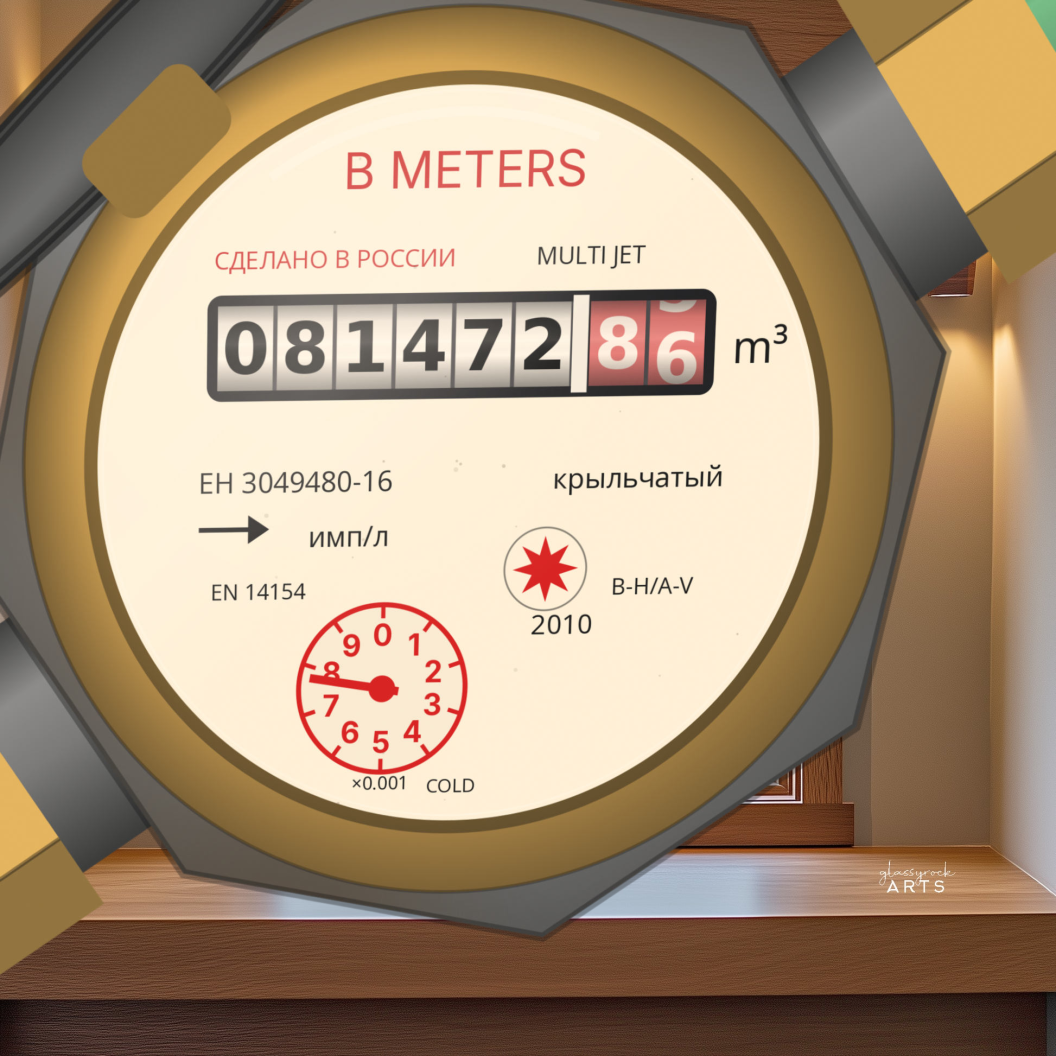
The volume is value=81472.857 unit=m³
